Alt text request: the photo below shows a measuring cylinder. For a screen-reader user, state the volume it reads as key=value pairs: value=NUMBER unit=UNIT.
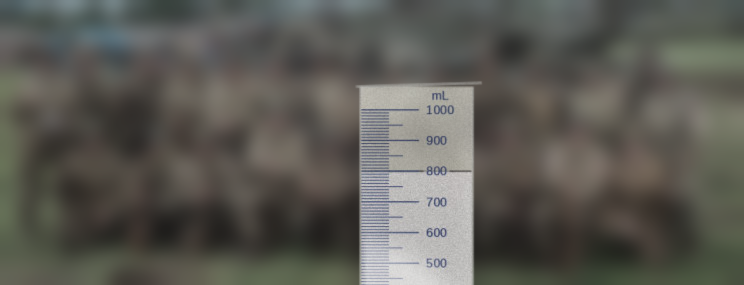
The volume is value=800 unit=mL
